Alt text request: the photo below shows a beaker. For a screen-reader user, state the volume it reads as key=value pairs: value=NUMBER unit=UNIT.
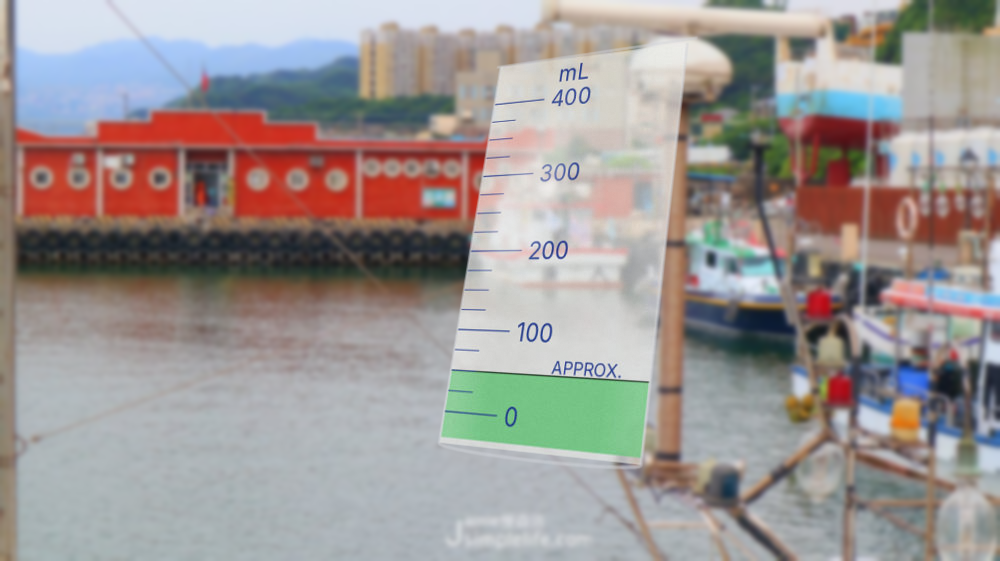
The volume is value=50 unit=mL
